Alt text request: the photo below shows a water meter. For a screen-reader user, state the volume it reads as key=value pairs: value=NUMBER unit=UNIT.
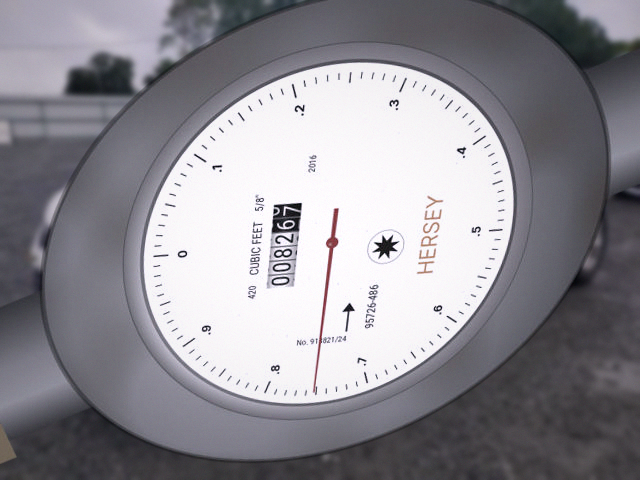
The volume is value=8266.75 unit=ft³
